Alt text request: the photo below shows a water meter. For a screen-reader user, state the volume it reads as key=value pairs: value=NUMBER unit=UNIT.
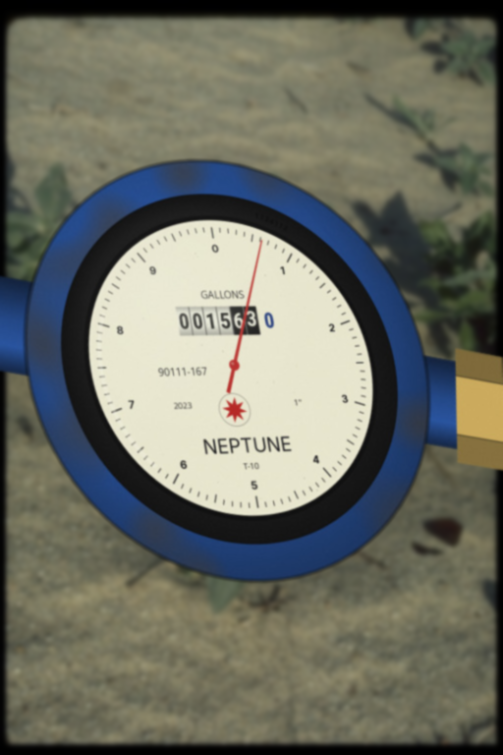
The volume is value=15630.6 unit=gal
